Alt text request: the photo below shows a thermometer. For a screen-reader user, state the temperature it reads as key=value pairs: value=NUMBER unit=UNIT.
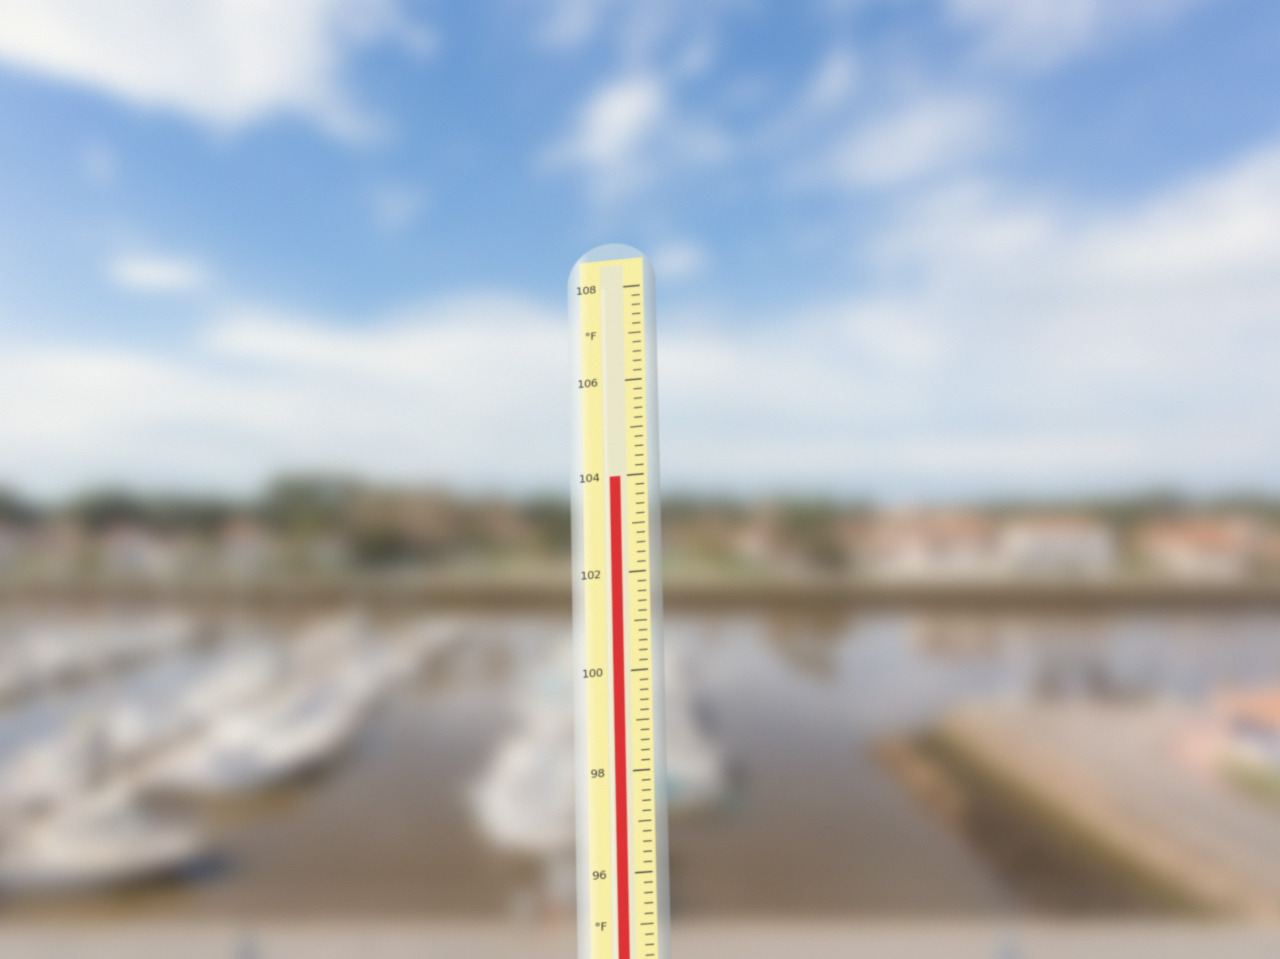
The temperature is value=104 unit=°F
